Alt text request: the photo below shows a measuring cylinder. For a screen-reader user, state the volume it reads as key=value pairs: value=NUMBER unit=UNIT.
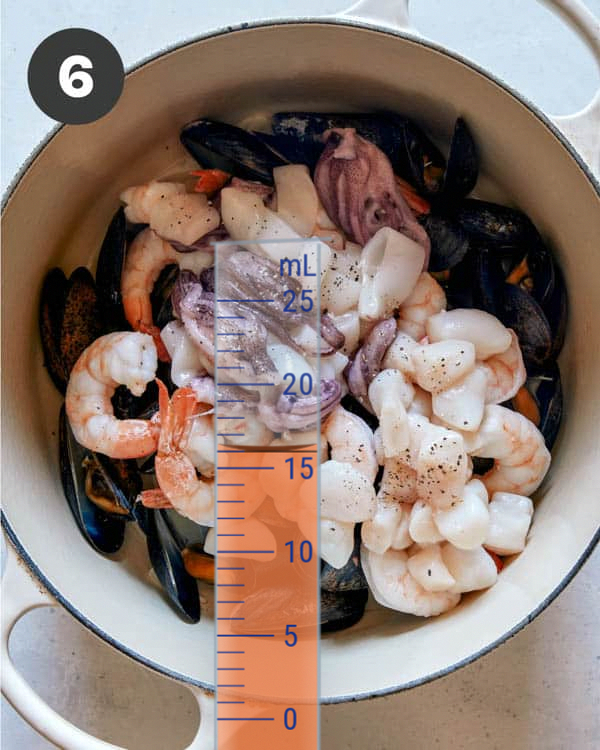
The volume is value=16 unit=mL
